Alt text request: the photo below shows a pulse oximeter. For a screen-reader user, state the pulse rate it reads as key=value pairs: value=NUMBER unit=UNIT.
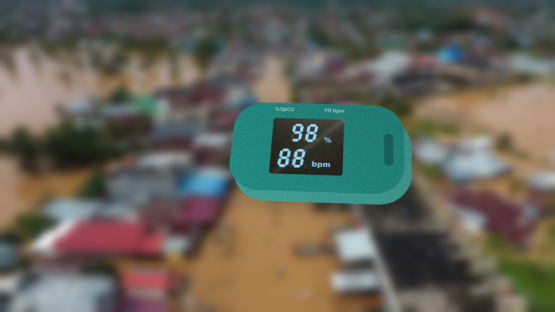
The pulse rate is value=88 unit=bpm
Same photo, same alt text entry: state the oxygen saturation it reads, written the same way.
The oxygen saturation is value=98 unit=%
